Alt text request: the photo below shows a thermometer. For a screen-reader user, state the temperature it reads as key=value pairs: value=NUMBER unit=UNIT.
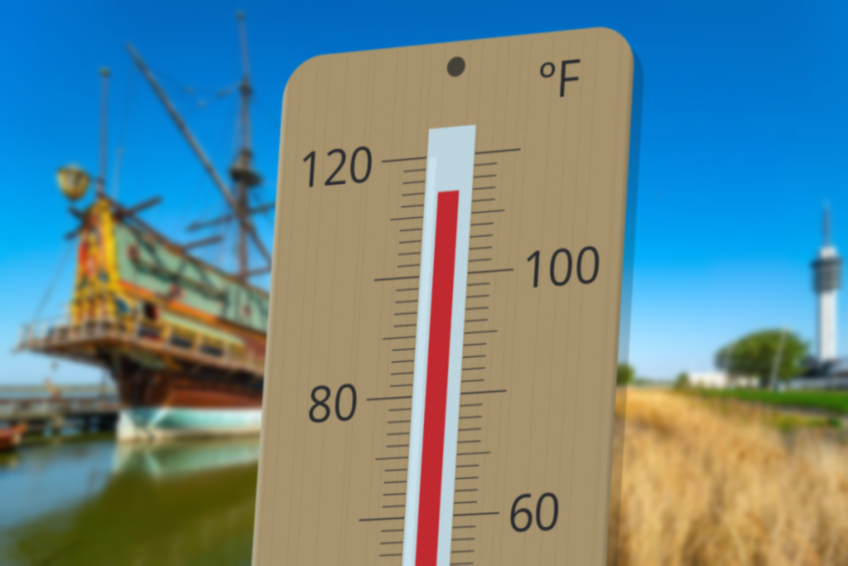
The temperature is value=114 unit=°F
